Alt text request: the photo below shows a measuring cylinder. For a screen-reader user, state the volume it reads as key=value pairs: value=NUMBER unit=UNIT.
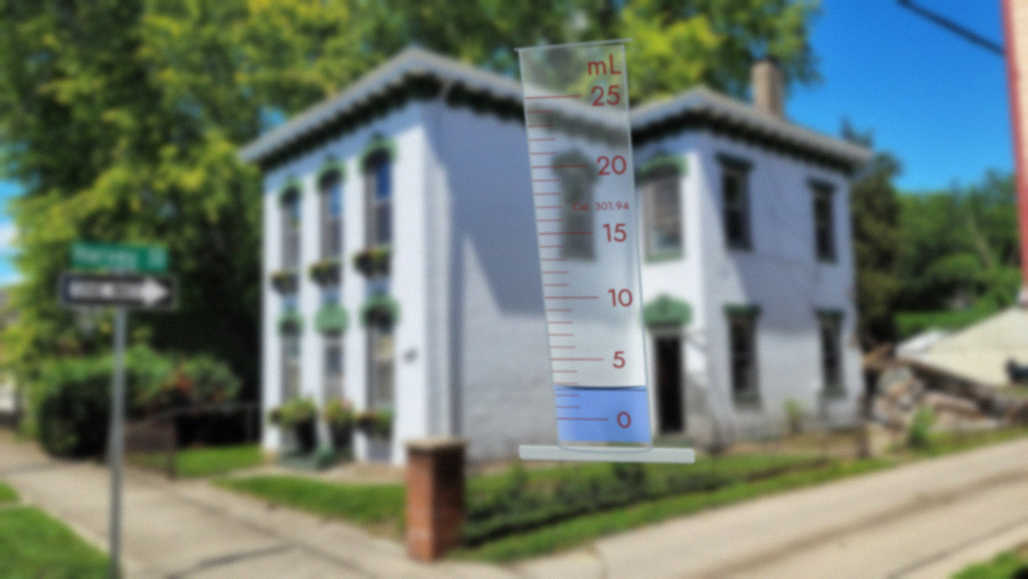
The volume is value=2.5 unit=mL
